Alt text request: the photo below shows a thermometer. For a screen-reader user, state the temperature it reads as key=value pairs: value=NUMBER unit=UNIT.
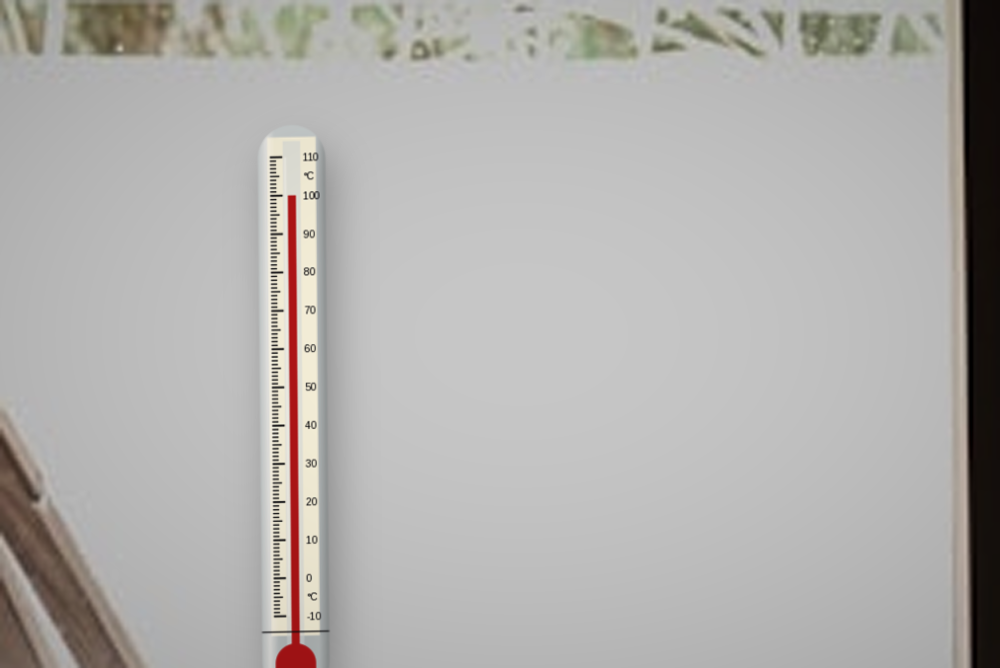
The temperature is value=100 unit=°C
